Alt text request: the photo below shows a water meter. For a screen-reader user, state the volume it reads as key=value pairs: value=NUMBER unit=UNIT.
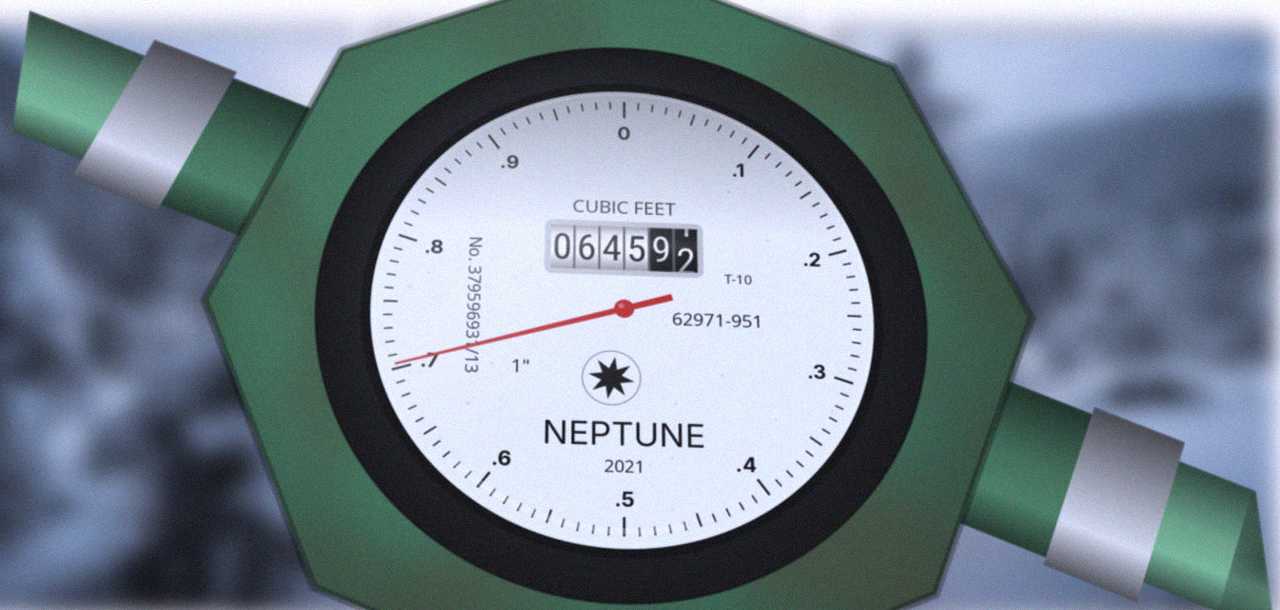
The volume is value=64591.70 unit=ft³
